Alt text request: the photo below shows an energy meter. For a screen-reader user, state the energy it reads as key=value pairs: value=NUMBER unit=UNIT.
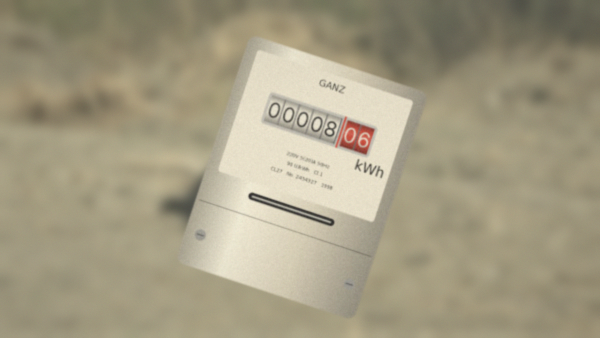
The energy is value=8.06 unit=kWh
